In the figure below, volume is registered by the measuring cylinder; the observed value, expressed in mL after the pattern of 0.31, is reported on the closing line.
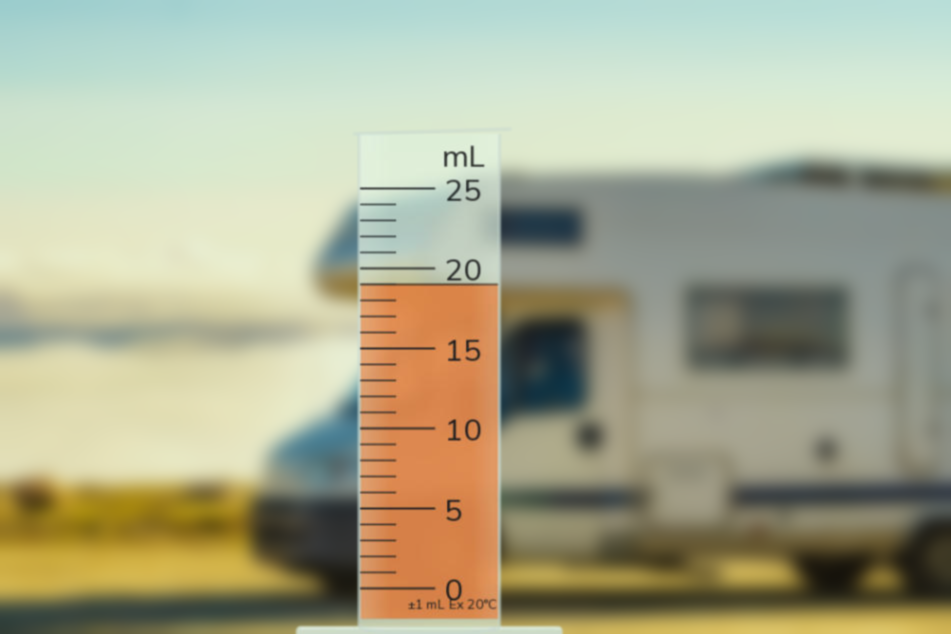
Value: 19
